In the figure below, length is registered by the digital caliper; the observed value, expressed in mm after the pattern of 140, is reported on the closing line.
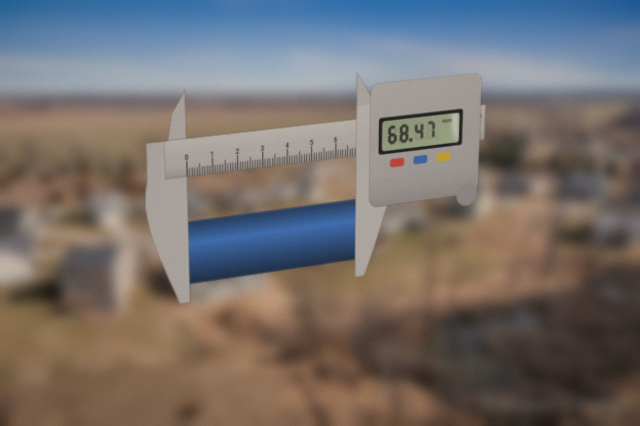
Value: 68.47
